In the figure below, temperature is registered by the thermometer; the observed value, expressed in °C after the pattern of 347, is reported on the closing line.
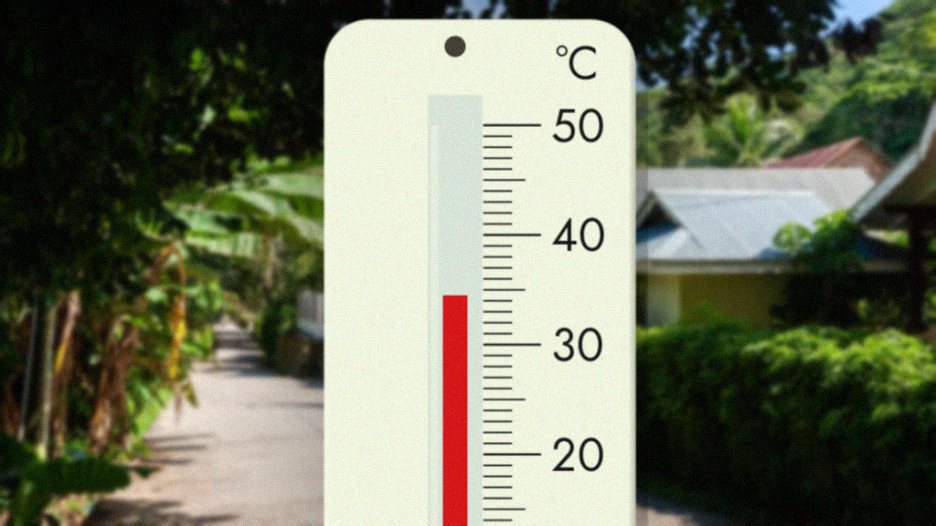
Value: 34.5
